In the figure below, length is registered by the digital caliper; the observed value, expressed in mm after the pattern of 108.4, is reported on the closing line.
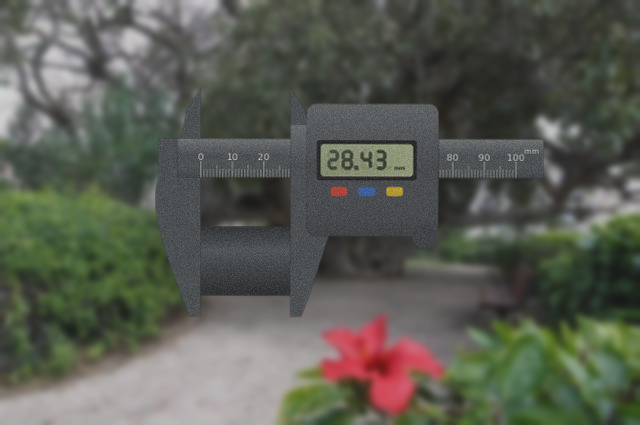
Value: 28.43
